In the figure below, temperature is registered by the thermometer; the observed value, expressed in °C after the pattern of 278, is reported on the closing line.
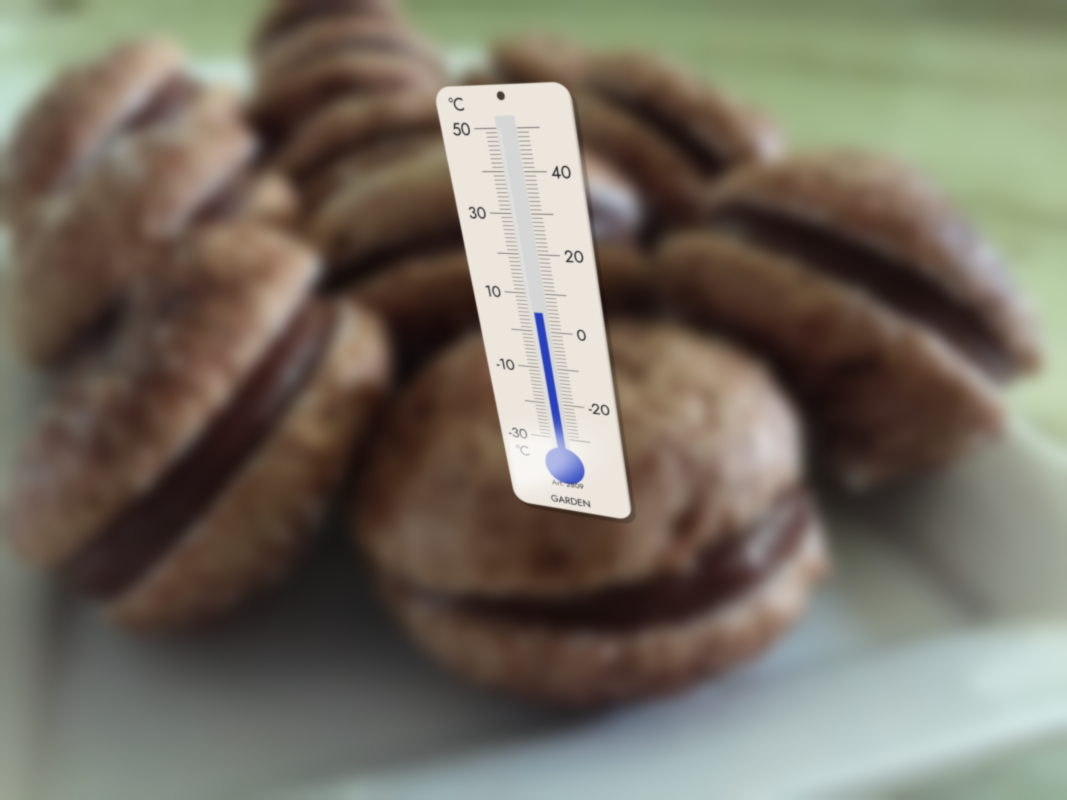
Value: 5
